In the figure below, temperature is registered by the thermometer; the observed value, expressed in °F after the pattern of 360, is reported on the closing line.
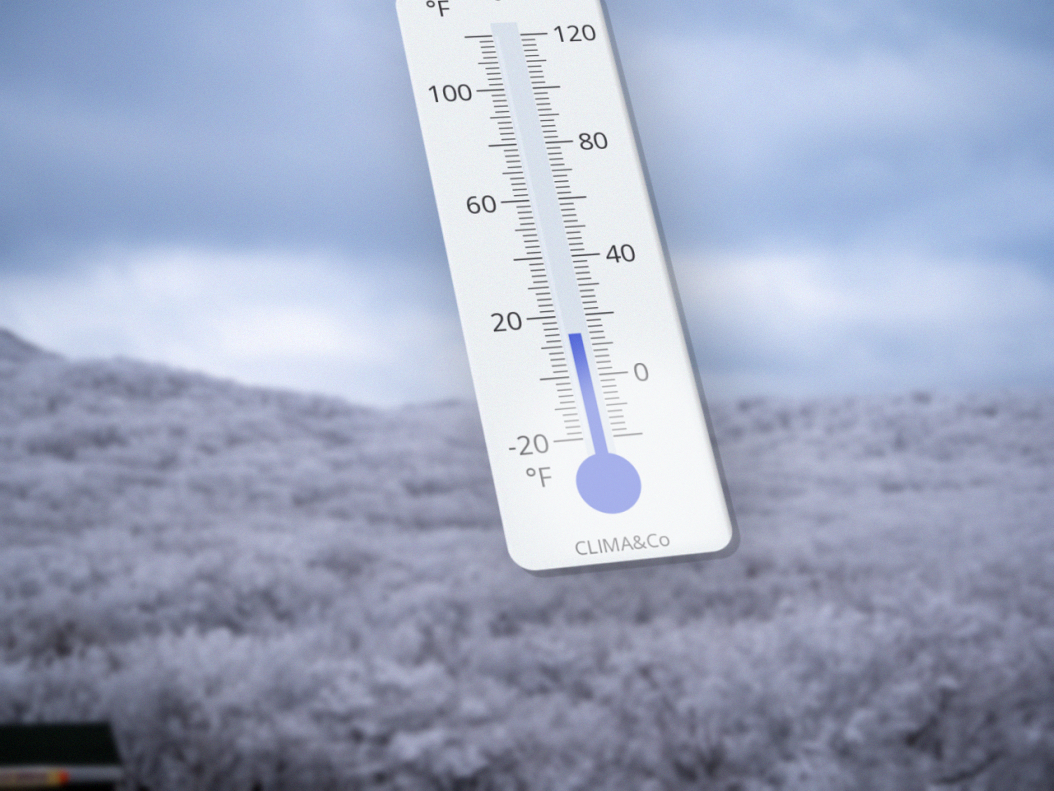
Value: 14
